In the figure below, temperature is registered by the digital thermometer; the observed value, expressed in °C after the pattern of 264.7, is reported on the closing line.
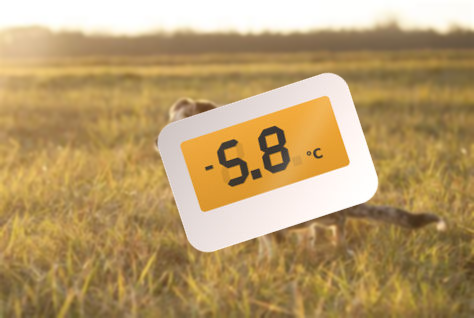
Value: -5.8
